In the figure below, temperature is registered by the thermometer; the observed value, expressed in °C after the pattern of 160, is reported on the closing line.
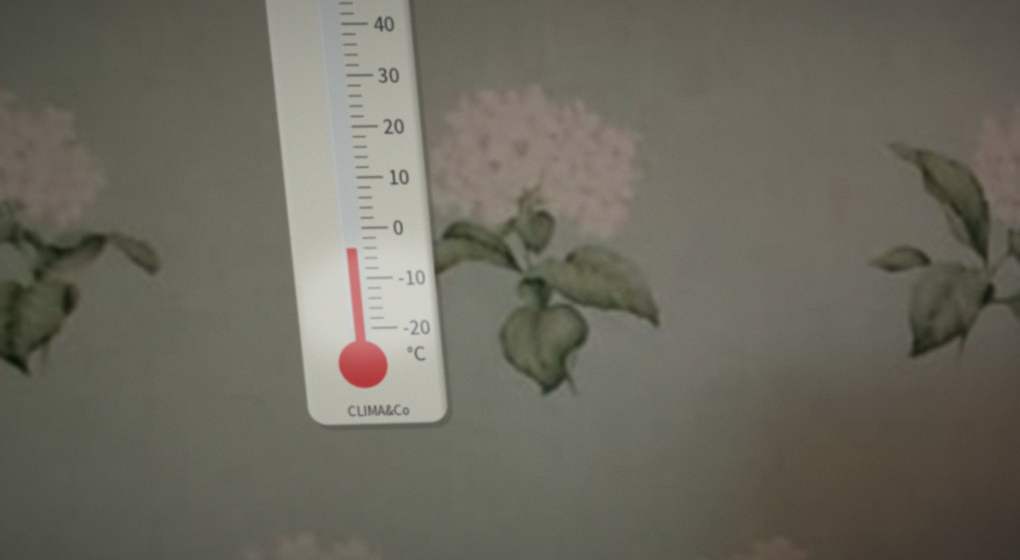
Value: -4
